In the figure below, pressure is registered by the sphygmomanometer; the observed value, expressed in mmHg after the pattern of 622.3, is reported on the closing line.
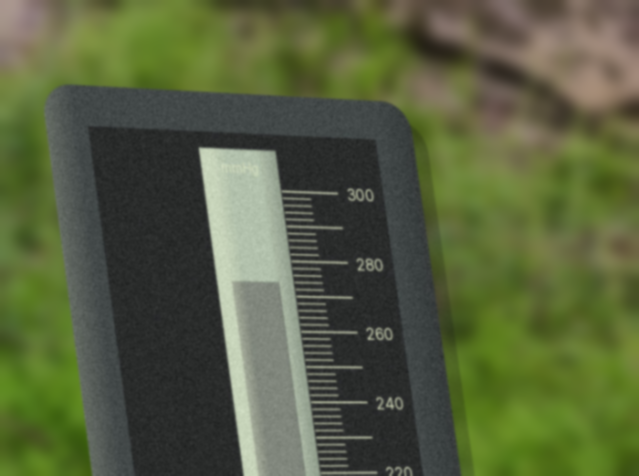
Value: 274
